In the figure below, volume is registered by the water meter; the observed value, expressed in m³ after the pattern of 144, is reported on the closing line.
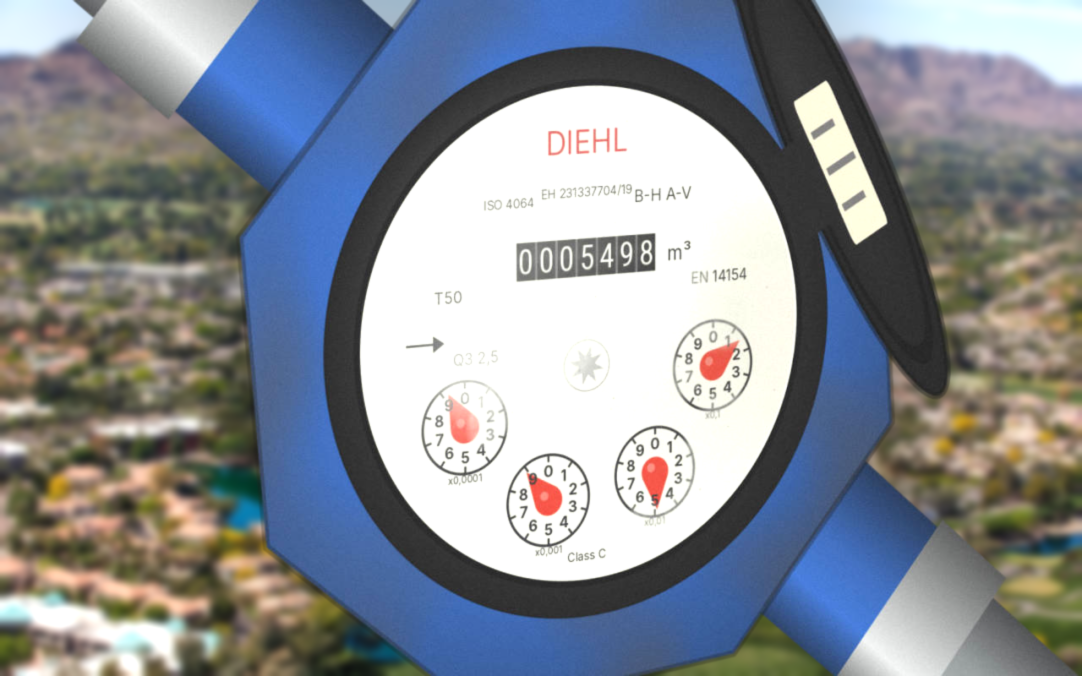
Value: 5498.1489
